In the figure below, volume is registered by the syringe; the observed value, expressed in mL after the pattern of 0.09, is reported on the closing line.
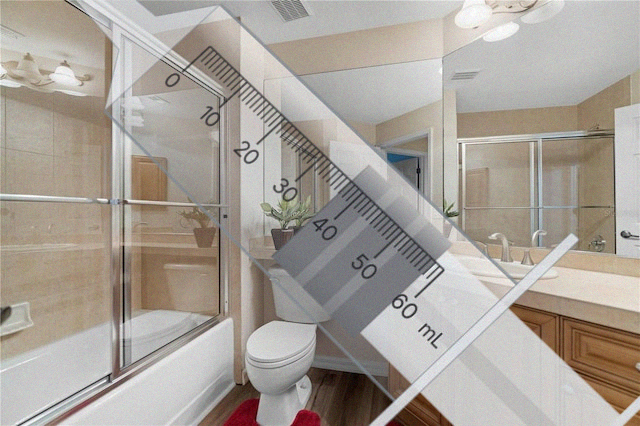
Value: 37
